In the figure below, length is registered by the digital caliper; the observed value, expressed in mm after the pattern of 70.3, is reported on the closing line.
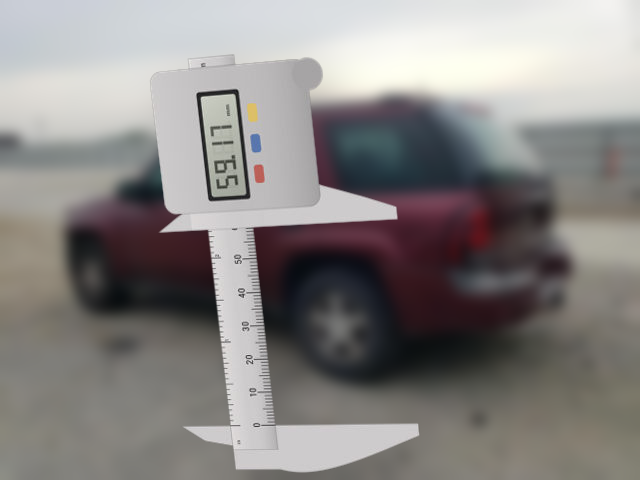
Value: 59.17
